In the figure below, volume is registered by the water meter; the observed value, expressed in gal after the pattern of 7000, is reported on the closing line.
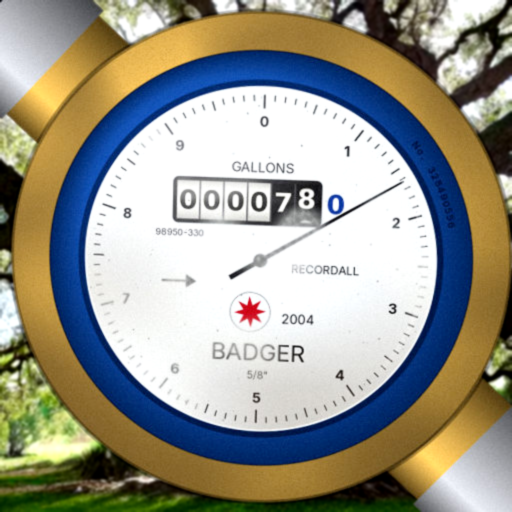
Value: 781.6
